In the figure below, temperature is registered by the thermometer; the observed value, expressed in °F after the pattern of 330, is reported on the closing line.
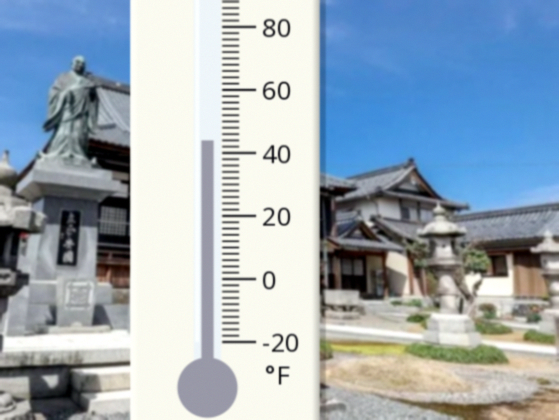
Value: 44
